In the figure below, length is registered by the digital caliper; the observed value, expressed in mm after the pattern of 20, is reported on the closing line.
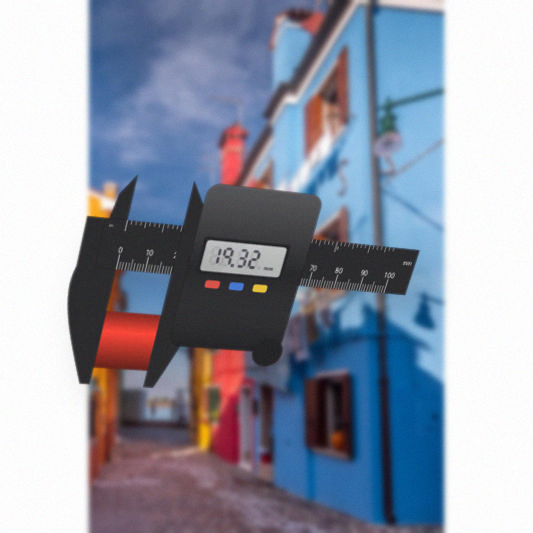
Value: 19.32
